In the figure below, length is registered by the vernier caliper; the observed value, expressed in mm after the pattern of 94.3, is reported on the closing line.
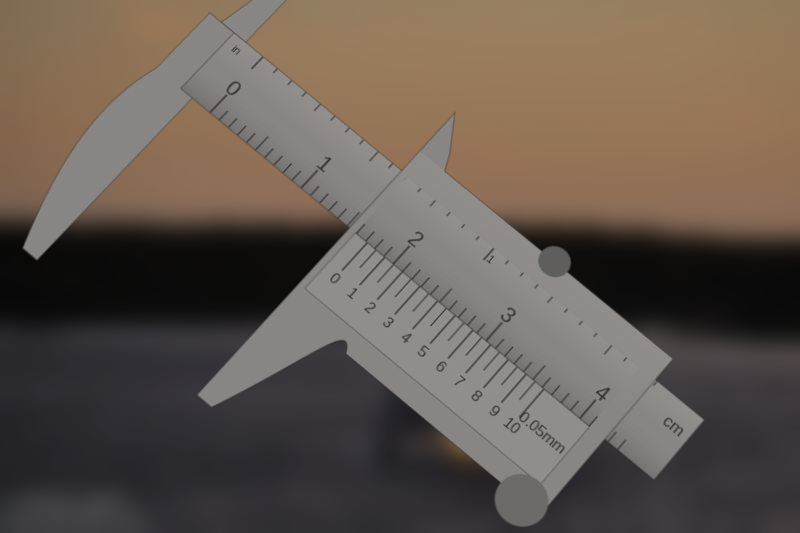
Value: 17.2
